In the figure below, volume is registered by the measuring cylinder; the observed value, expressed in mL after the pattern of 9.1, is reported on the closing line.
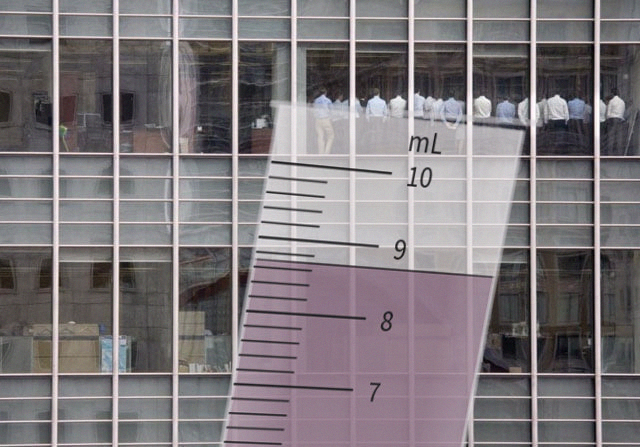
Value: 8.7
